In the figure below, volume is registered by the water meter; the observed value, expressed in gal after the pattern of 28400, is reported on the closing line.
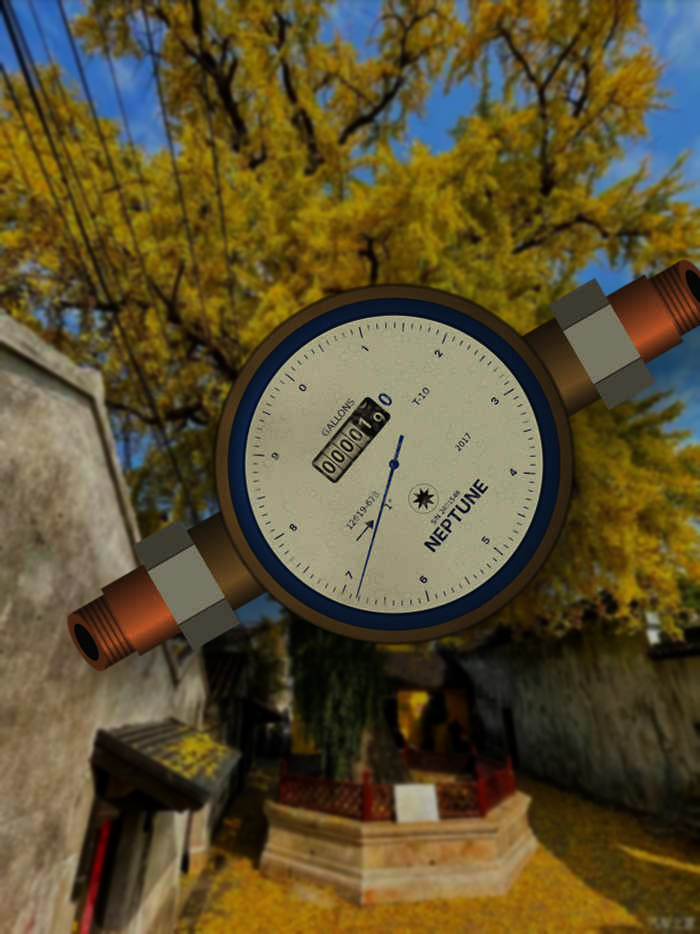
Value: 186.8
